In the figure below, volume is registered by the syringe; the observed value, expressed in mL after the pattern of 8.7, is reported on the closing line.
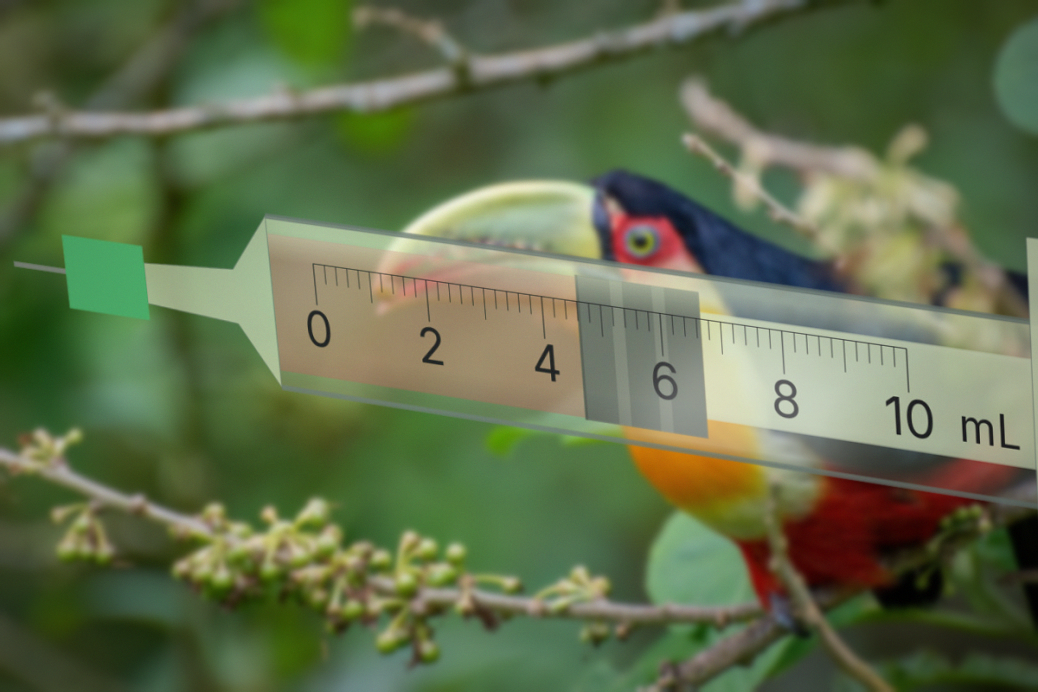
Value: 4.6
